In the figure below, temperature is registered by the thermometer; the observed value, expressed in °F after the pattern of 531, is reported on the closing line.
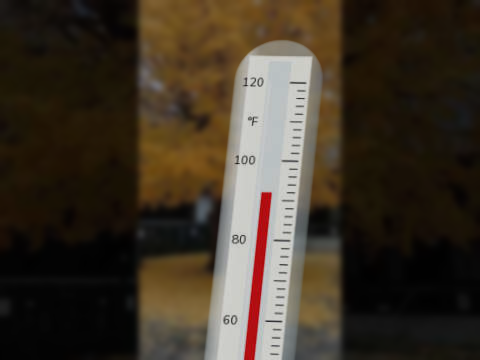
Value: 92
